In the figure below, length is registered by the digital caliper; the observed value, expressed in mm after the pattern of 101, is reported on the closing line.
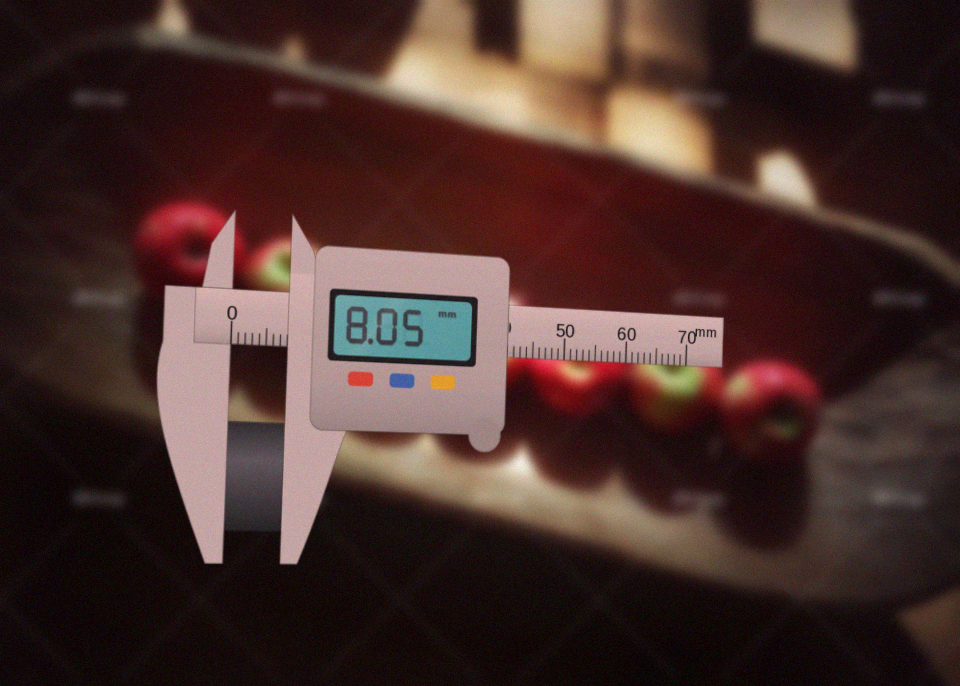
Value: 8.05
